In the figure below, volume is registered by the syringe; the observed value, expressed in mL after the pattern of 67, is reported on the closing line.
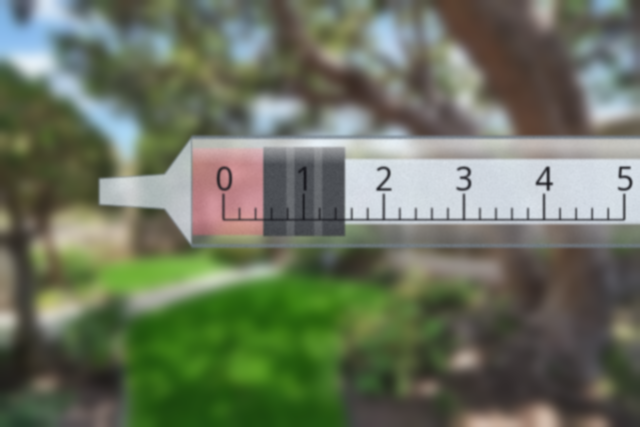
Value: 0.5
